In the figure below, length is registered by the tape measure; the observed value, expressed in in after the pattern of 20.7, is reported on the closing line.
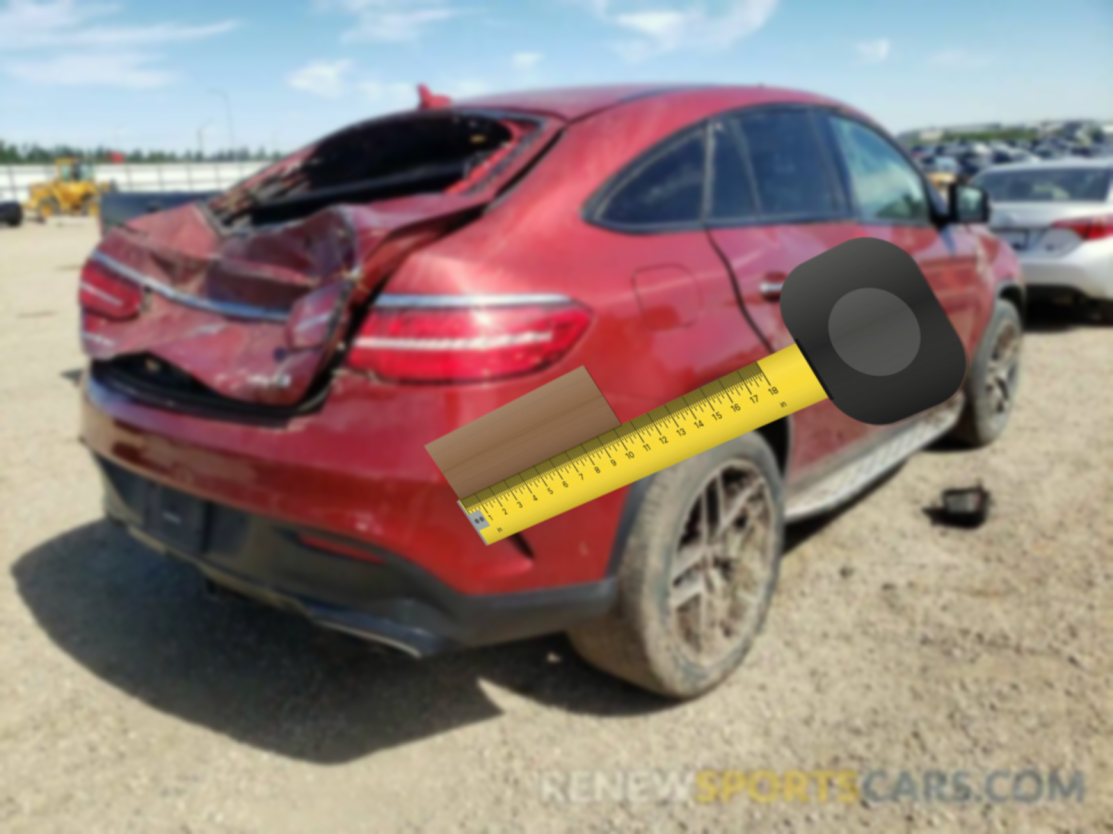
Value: 10.5
